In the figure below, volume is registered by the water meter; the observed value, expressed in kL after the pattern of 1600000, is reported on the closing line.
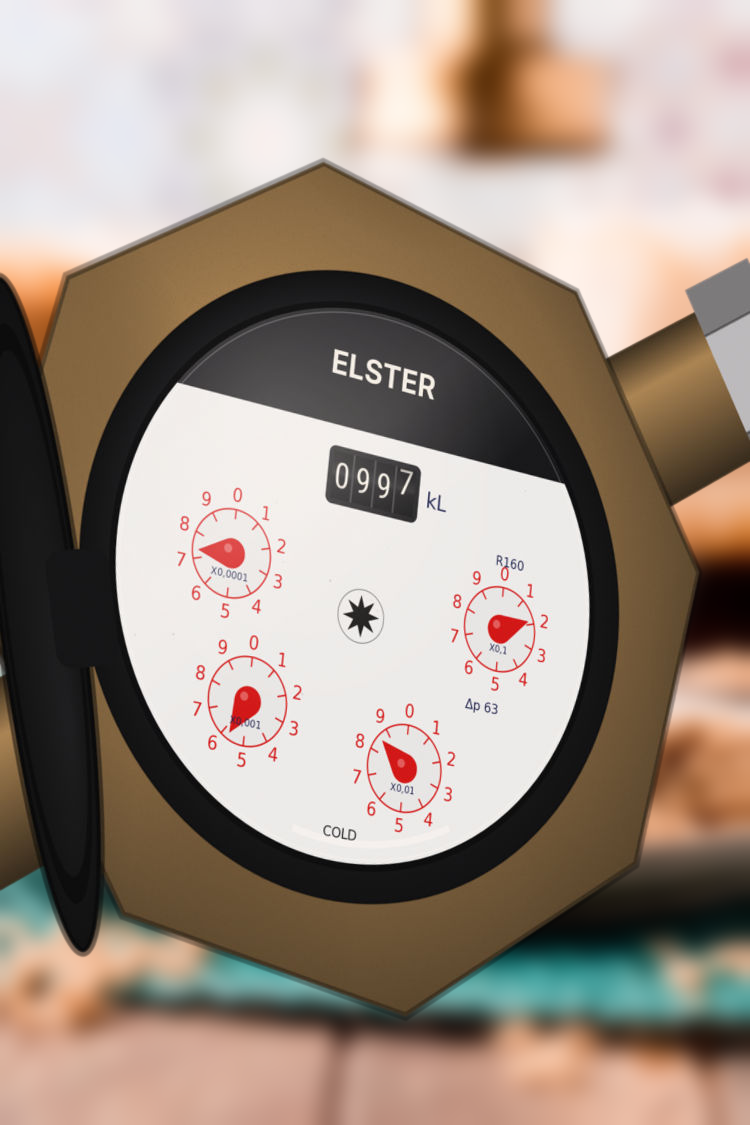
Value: 997.1857
